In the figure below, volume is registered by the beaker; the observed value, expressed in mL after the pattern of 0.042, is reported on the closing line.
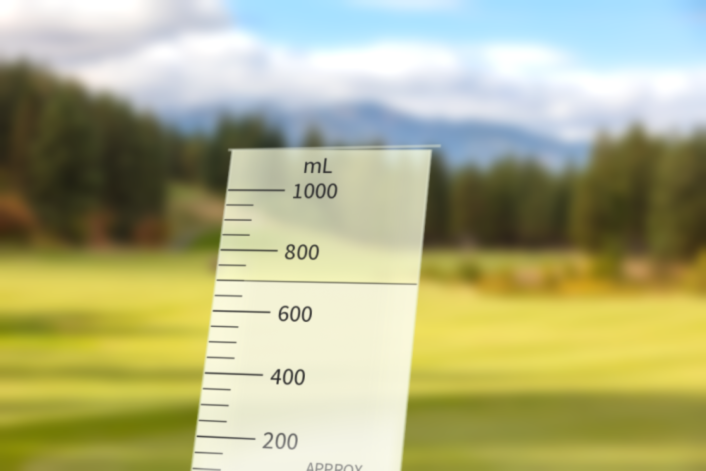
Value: 700
